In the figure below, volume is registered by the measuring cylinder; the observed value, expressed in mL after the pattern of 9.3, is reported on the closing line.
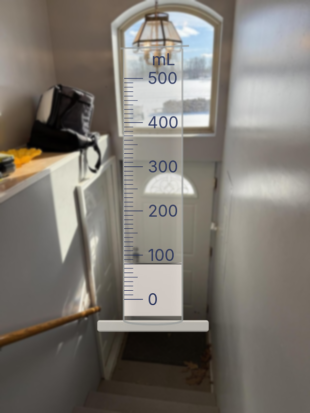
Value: 80
